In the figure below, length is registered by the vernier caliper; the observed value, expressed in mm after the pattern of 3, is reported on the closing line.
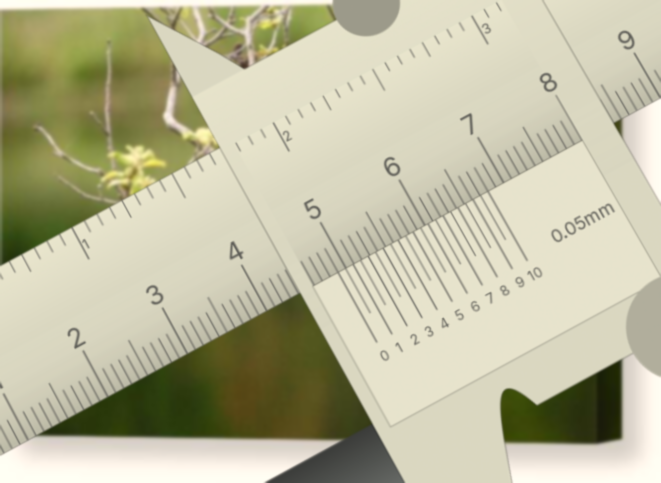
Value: 49.0
